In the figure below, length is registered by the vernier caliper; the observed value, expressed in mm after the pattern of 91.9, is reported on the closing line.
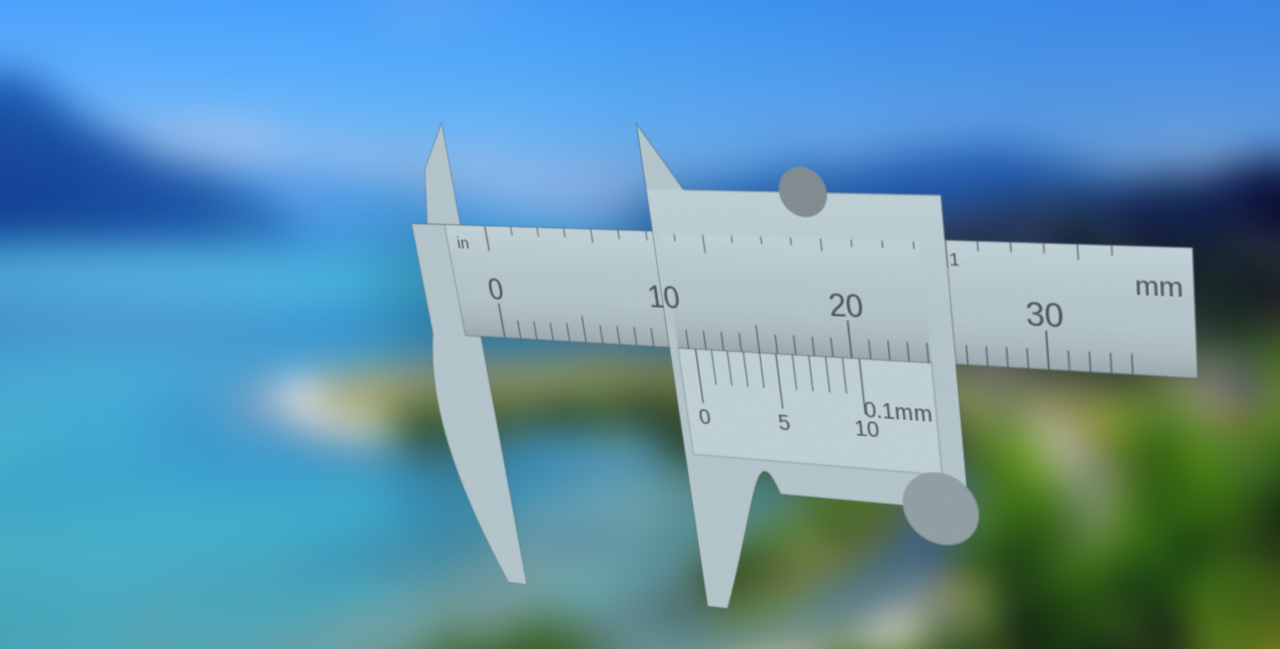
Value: 11.4
